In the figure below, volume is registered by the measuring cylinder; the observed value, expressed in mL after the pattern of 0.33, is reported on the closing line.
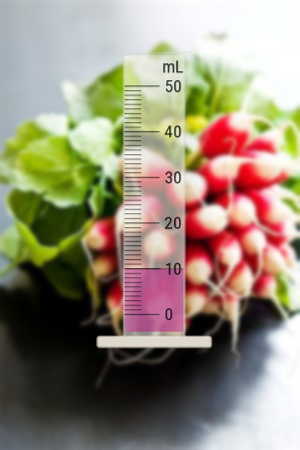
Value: 10
